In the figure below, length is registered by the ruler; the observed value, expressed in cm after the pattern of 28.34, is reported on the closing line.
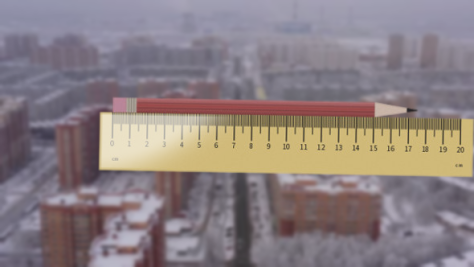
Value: 17.5
